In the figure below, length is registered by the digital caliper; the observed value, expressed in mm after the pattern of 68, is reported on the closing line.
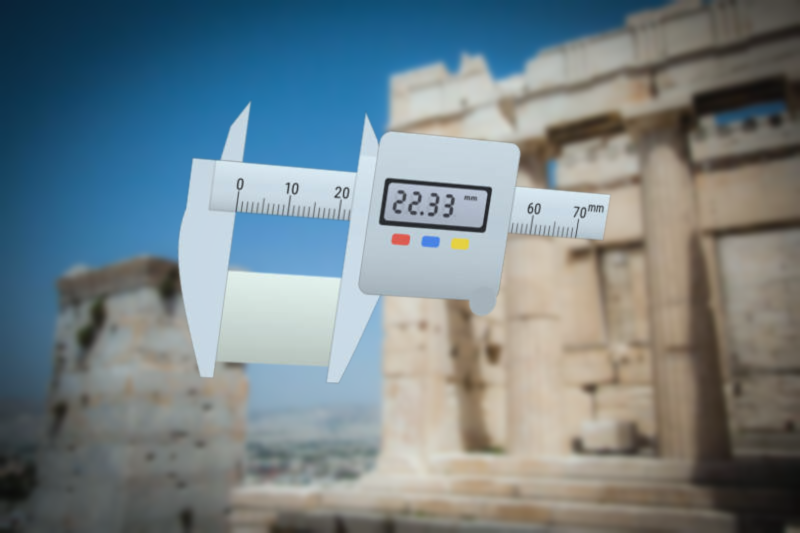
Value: 22.33
